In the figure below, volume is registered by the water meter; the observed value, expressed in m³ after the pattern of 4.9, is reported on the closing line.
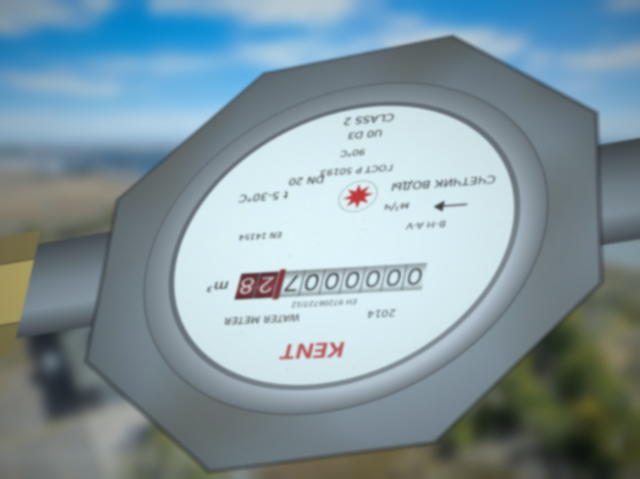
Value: 7.28
